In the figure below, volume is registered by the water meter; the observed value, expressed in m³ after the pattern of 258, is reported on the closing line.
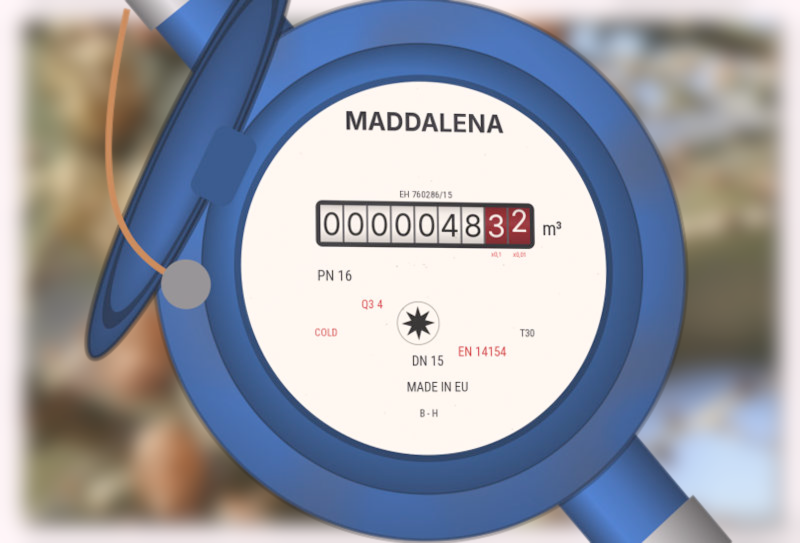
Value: 48.32
